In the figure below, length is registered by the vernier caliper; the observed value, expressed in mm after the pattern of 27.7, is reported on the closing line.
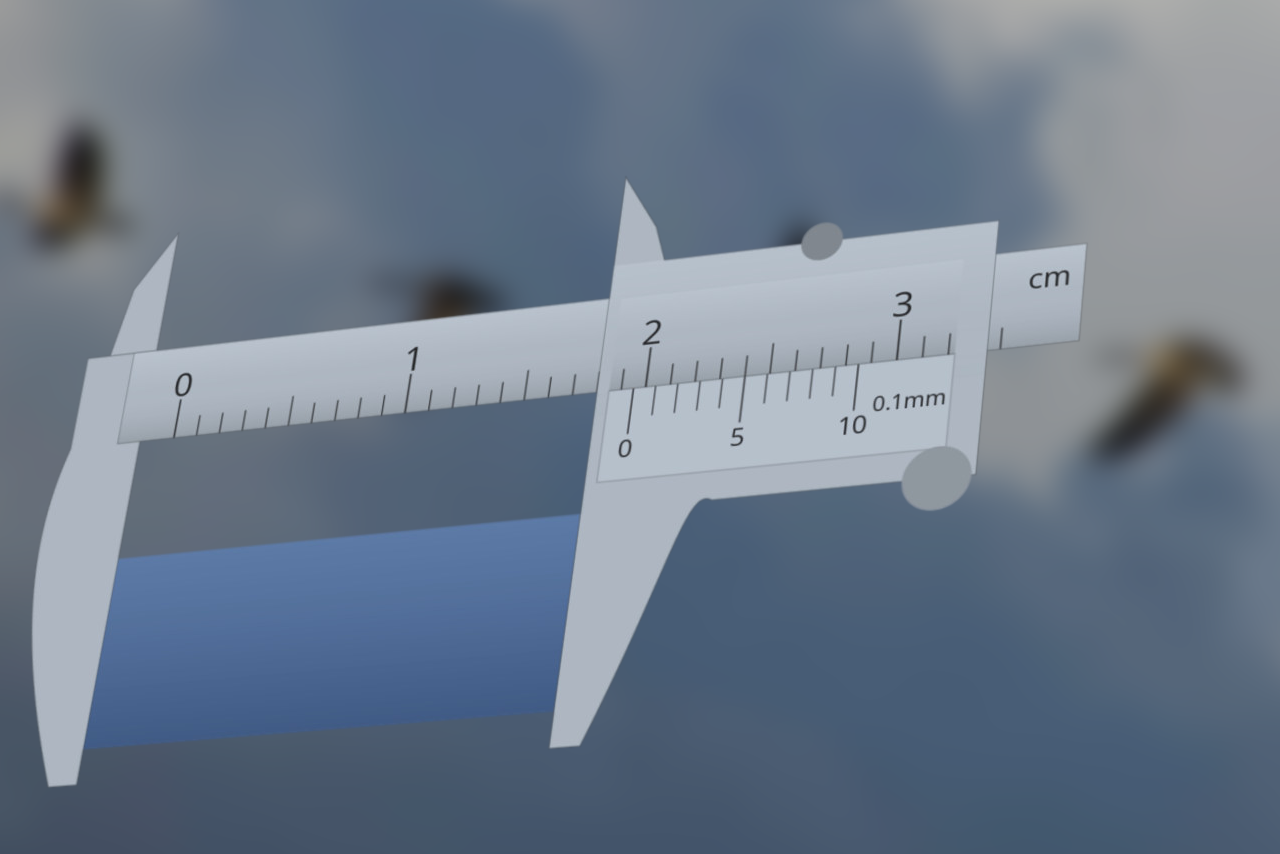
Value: 19.5
